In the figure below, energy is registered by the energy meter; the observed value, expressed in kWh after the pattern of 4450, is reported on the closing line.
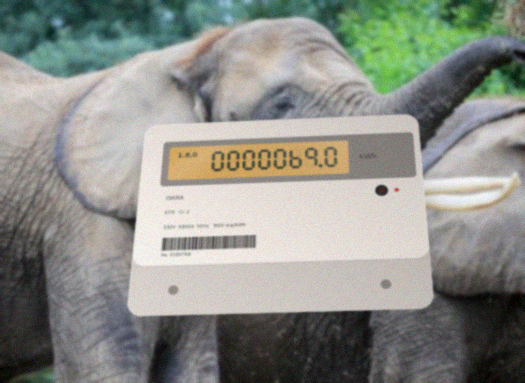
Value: 69.0
